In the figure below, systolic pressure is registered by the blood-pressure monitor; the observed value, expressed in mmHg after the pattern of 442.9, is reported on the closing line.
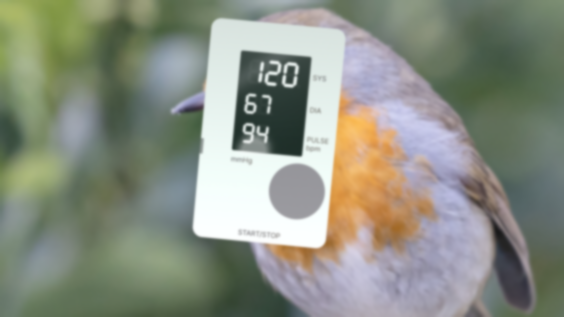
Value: 120
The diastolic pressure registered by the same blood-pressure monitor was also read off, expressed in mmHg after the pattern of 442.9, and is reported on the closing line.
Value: 67
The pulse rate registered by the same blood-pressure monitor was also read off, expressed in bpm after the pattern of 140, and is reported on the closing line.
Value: 94
